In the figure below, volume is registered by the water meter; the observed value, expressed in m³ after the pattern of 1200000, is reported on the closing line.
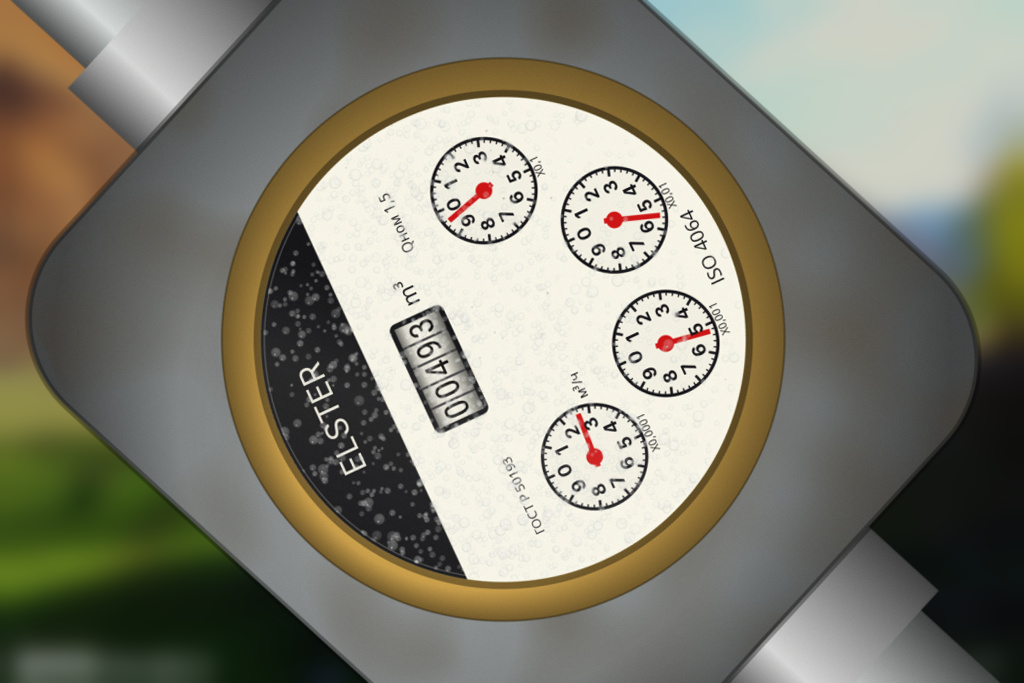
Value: 492.9552
